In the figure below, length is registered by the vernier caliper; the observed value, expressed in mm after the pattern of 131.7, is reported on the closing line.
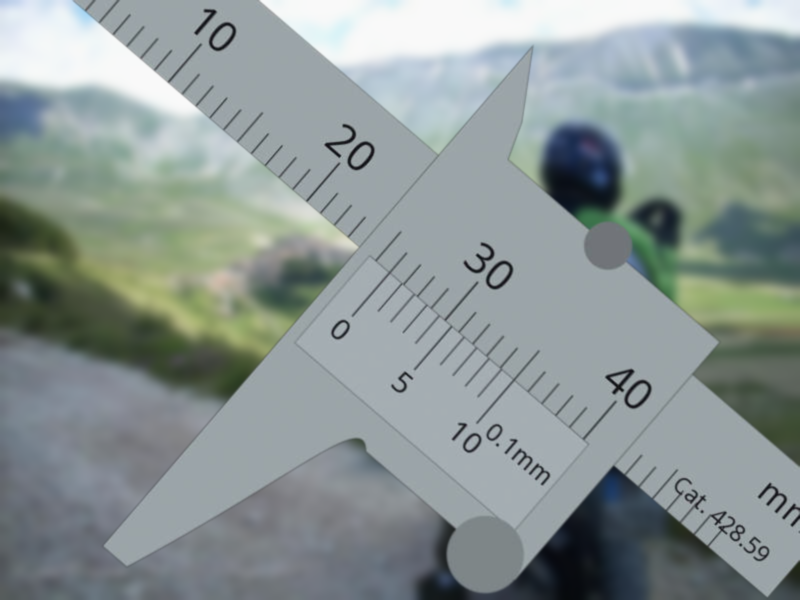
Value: 26.0
